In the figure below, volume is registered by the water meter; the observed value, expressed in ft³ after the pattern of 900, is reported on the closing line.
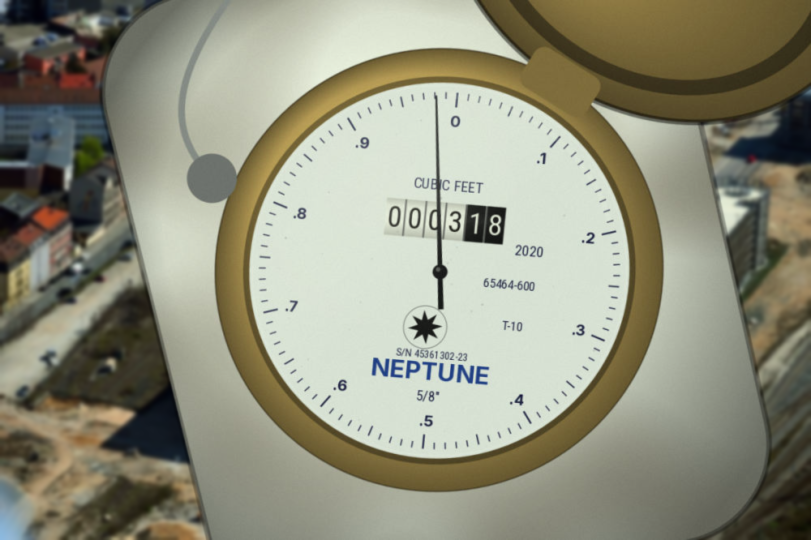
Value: 317.98
